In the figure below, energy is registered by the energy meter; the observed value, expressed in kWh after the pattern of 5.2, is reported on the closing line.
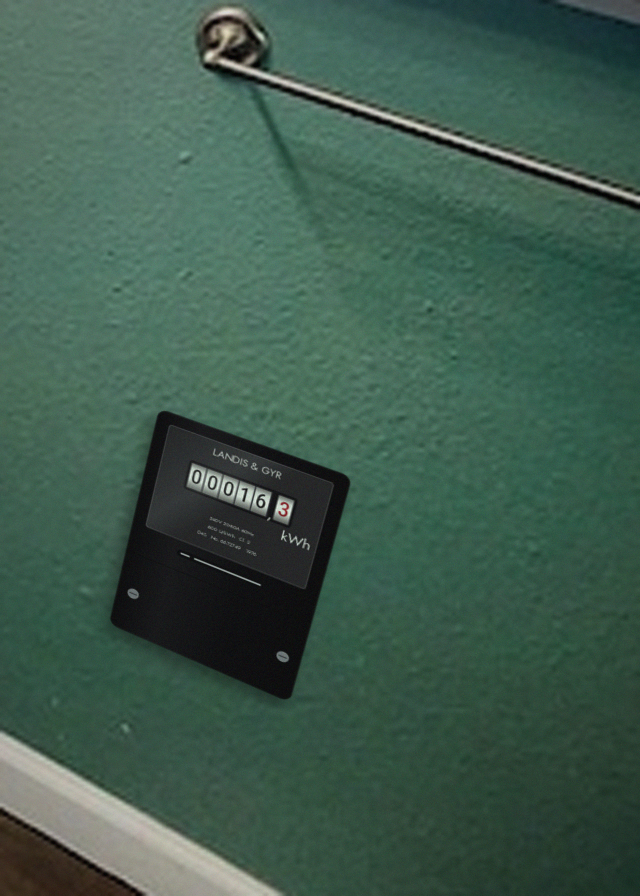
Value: 16.3
